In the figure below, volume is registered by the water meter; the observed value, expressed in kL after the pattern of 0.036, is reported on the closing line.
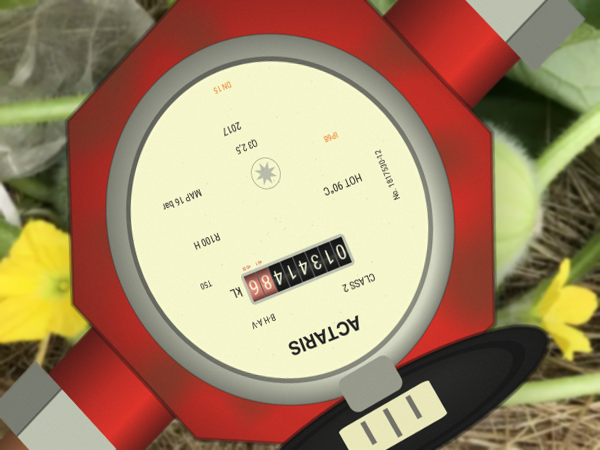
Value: 13414.86
